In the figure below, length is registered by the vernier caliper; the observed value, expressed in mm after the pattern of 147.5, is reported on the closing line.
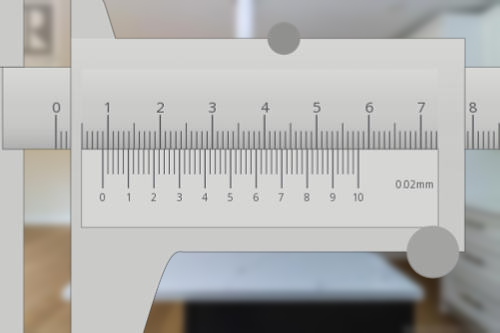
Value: 9.0
